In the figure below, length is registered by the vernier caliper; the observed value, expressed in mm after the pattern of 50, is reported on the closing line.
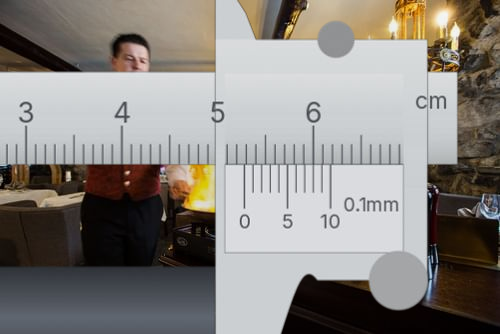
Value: 52.8
